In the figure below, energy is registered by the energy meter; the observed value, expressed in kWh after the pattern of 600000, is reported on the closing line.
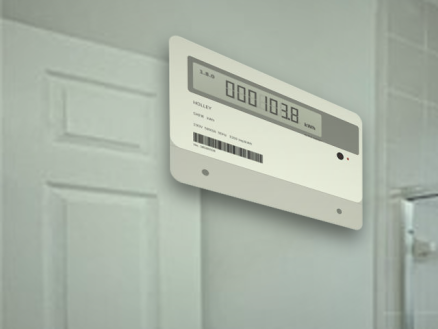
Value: 103.8
